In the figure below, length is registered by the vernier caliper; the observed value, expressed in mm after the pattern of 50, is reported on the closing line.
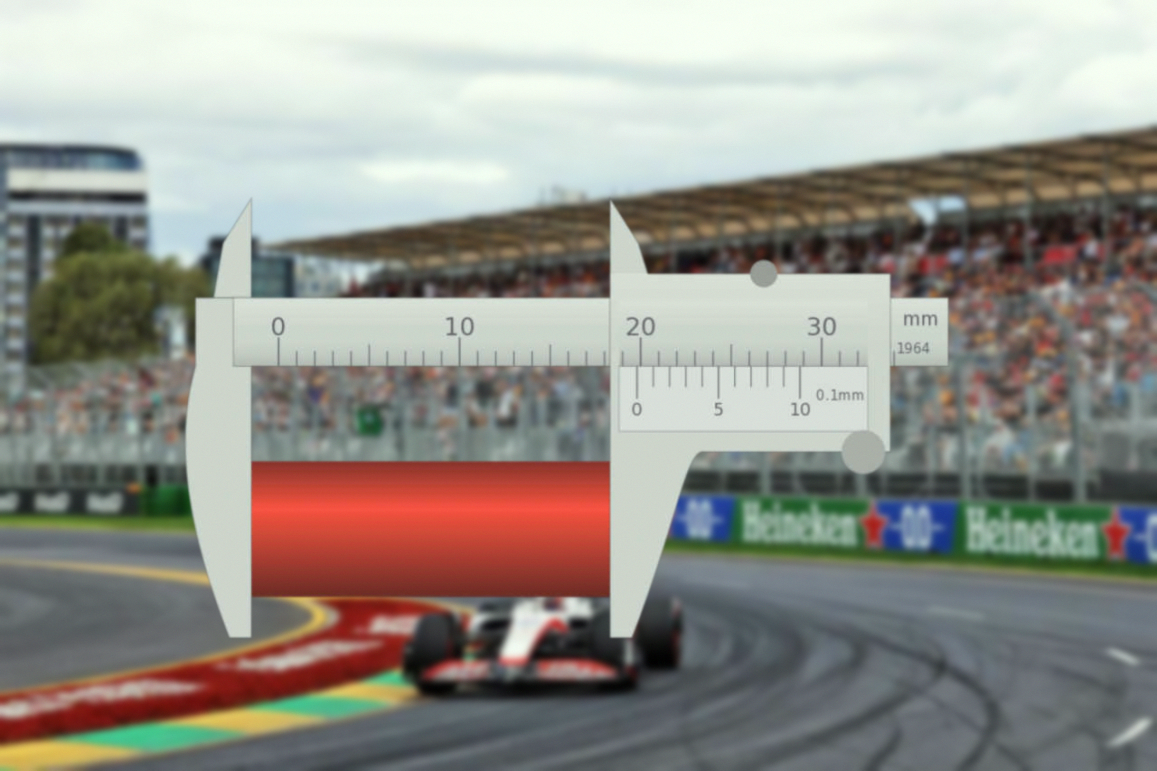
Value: 19.8
